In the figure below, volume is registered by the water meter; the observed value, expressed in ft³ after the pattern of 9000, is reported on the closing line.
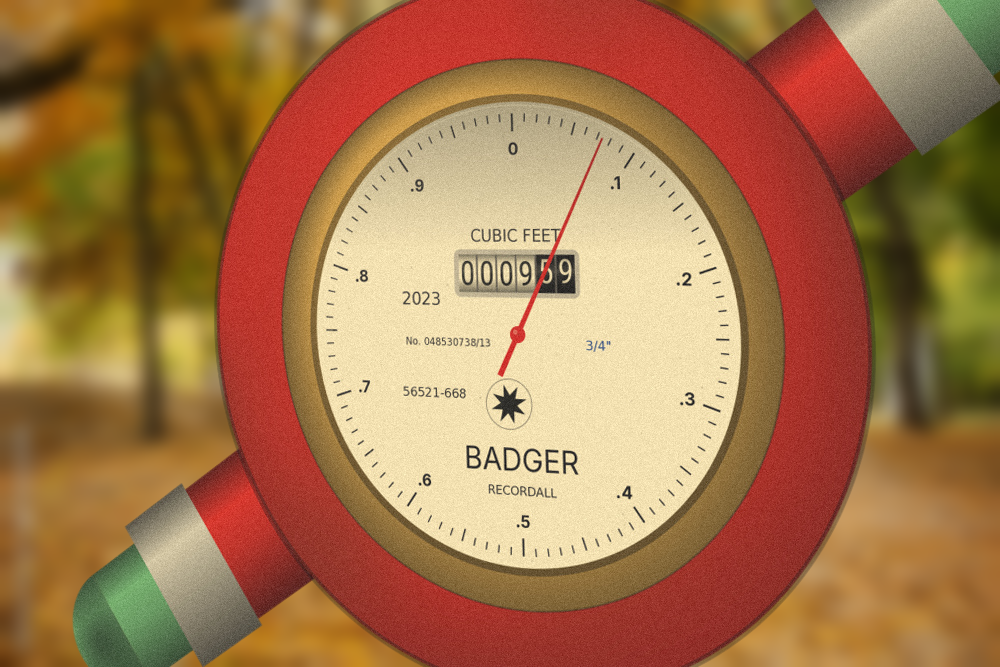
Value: 959.07
